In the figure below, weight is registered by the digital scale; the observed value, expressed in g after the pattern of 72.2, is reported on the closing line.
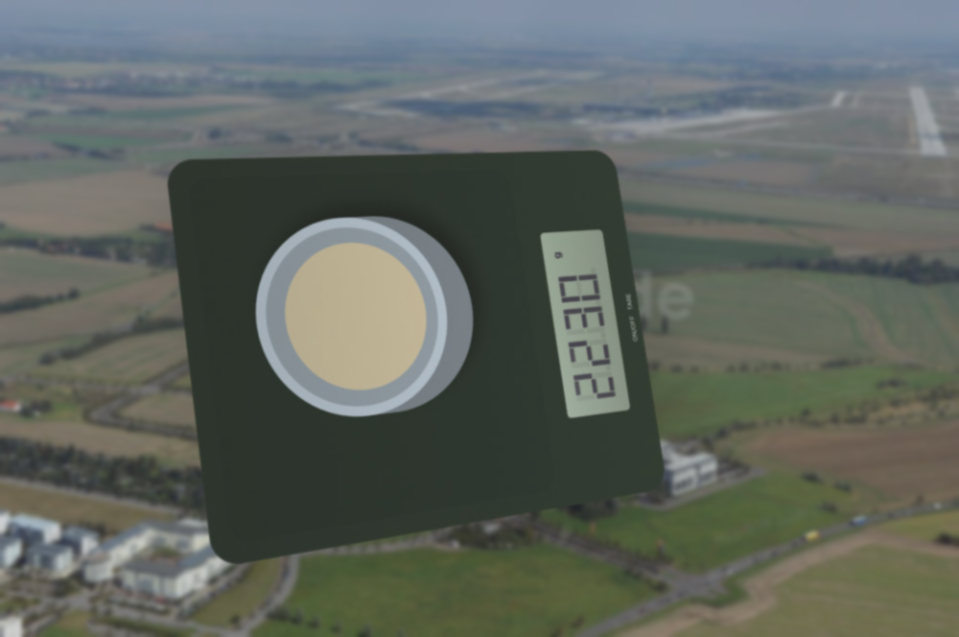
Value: 2230
